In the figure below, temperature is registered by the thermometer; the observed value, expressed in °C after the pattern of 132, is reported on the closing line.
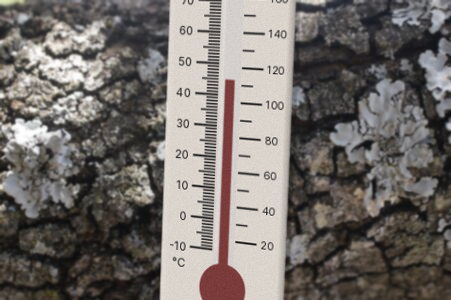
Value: 45
